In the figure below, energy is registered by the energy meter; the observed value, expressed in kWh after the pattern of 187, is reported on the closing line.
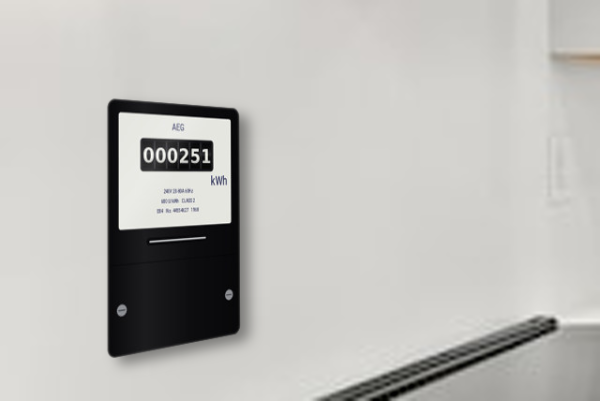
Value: 251
